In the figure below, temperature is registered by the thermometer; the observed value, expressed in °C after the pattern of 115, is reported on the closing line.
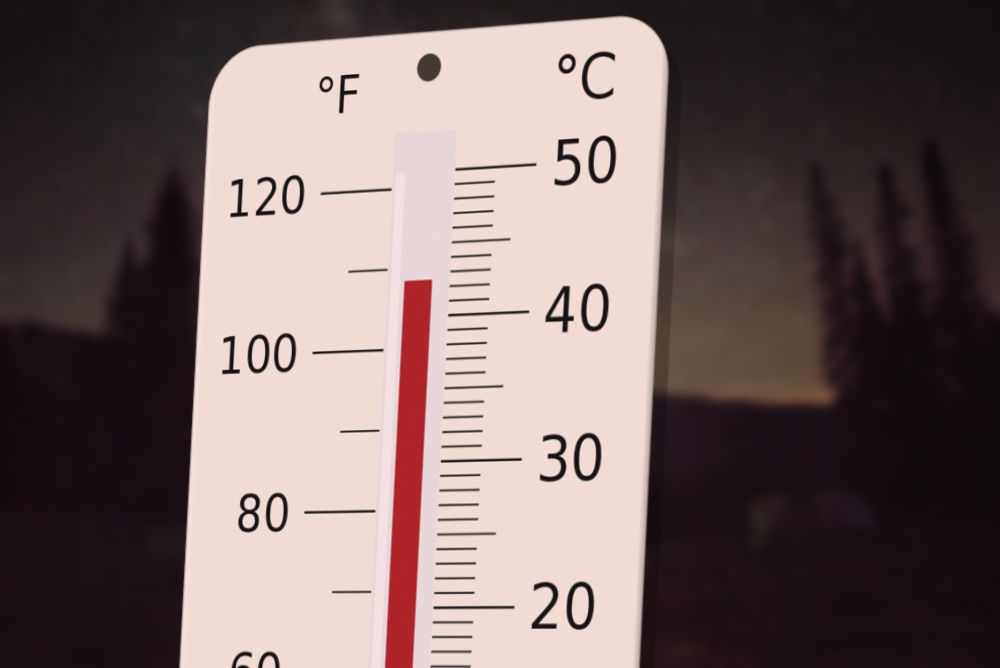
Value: 42.5
